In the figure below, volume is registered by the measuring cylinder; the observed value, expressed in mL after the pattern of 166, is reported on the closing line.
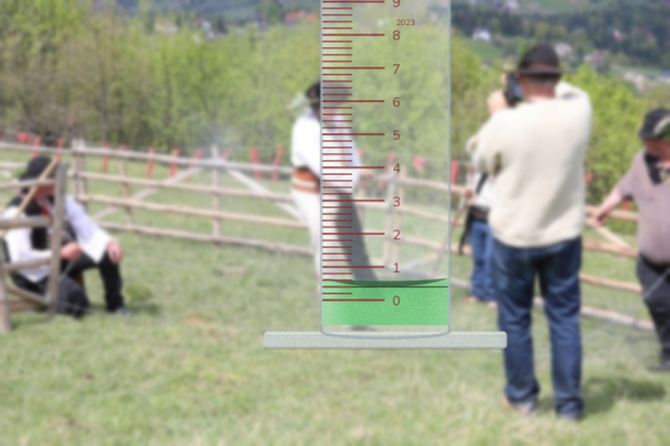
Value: 0.4
